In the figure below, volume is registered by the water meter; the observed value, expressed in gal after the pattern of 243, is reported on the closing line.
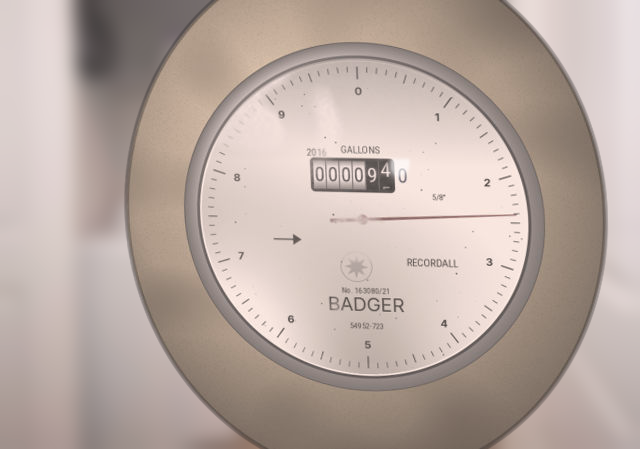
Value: 942.4
